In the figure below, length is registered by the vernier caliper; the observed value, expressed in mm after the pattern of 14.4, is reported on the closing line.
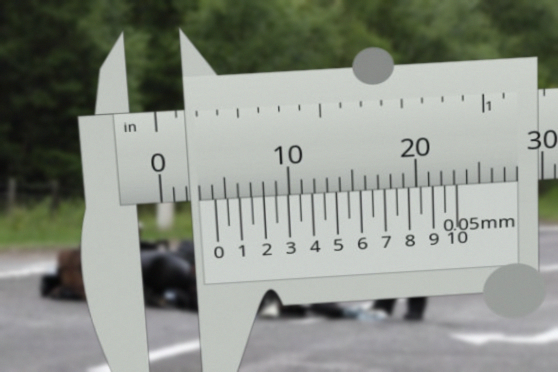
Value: 4.2
